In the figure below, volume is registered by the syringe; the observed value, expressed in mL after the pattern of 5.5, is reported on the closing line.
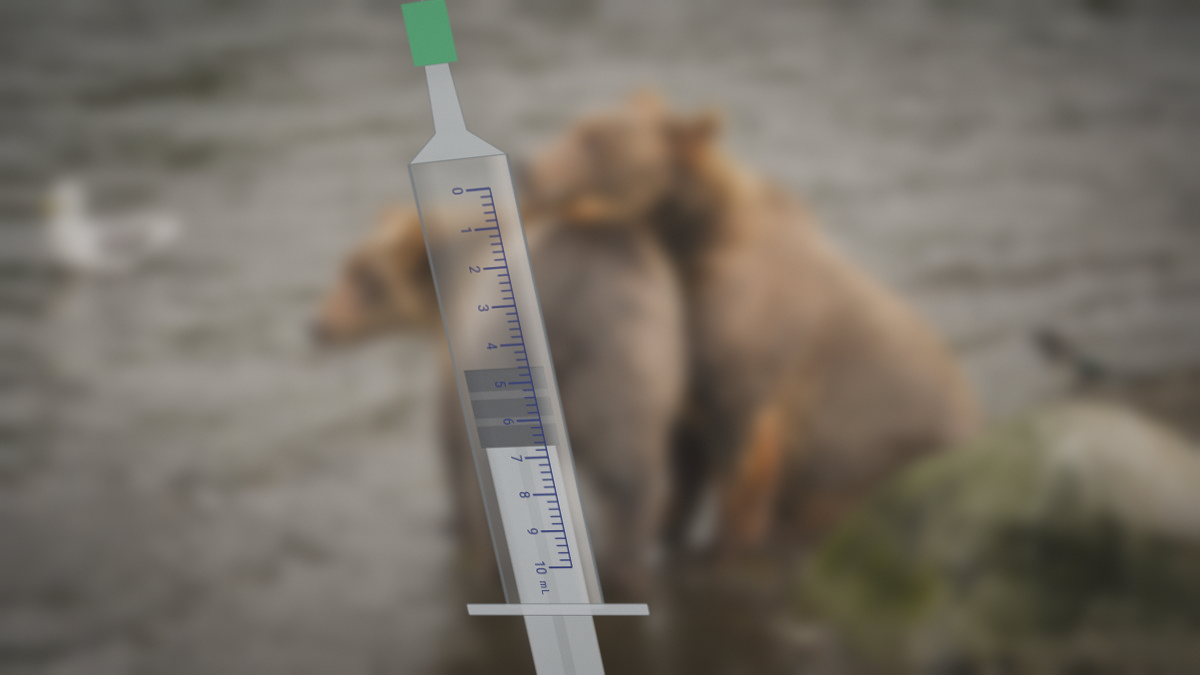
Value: 4.6
